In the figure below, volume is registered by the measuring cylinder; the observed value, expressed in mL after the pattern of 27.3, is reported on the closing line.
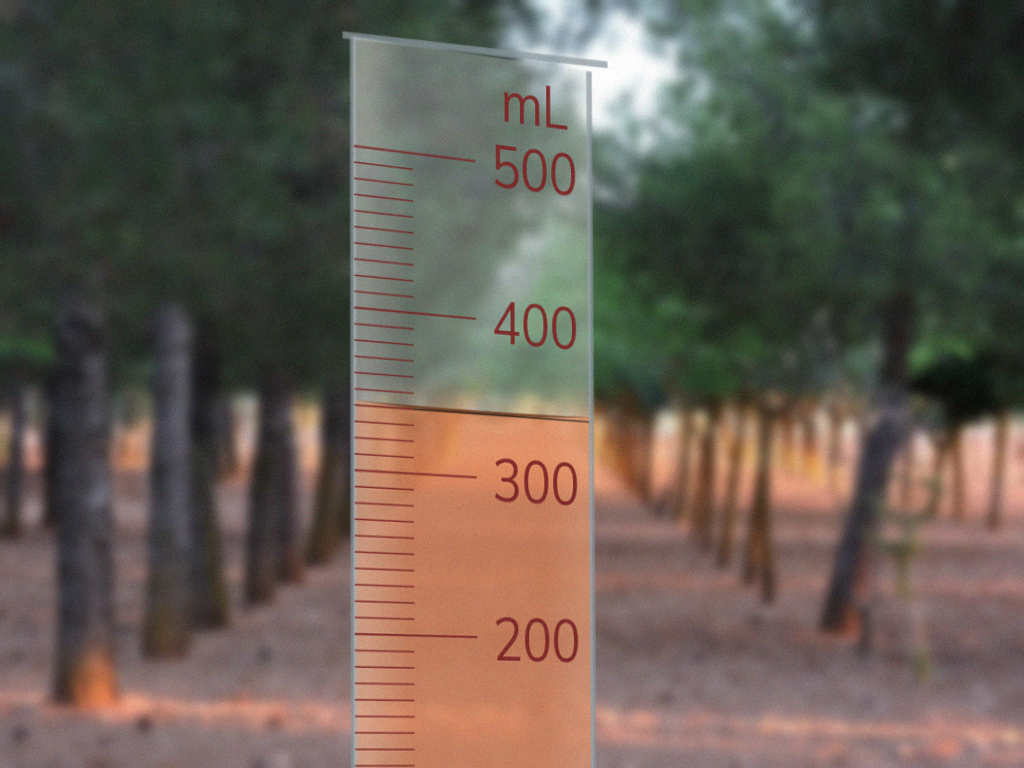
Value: 340
